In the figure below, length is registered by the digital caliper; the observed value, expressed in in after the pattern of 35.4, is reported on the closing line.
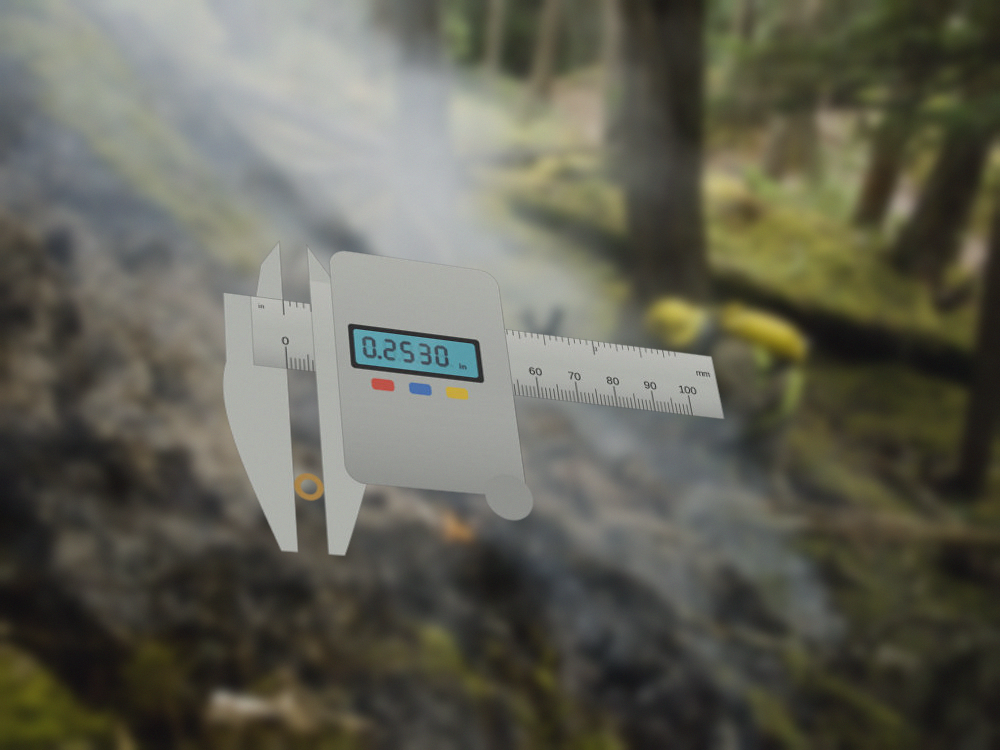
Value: 0.2530
